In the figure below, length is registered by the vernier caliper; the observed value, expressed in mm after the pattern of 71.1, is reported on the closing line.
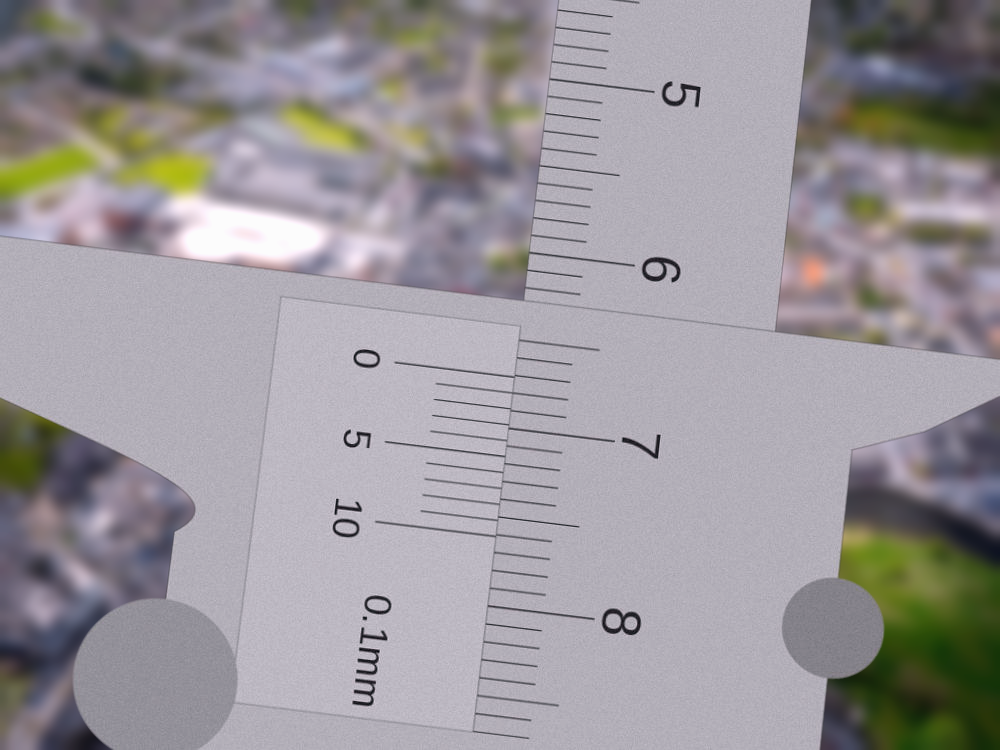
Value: 67.1
